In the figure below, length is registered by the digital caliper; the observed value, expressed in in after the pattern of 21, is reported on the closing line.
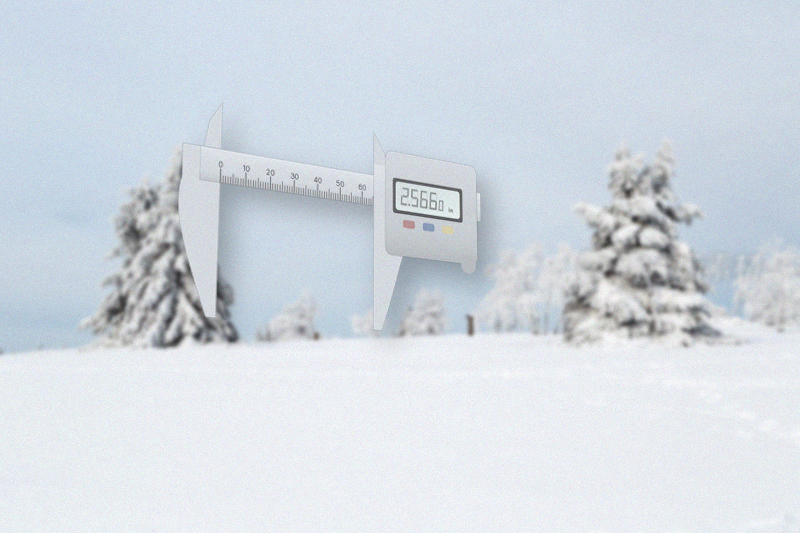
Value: 2.5660
